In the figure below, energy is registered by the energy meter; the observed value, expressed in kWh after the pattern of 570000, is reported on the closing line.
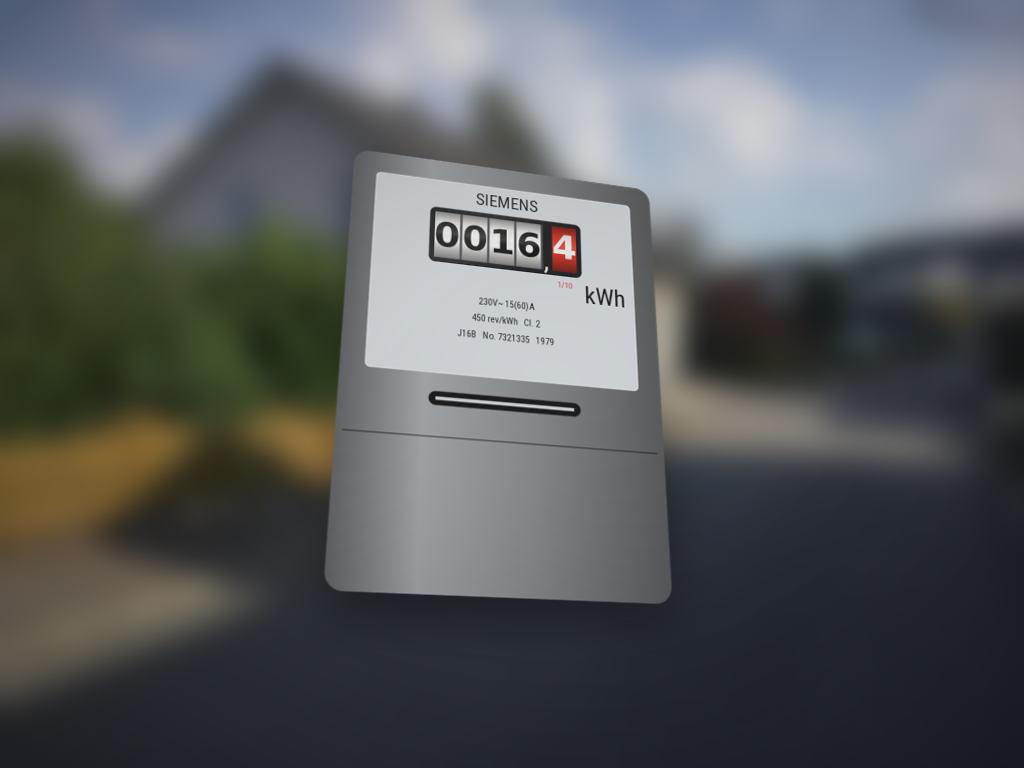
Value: 16.4
